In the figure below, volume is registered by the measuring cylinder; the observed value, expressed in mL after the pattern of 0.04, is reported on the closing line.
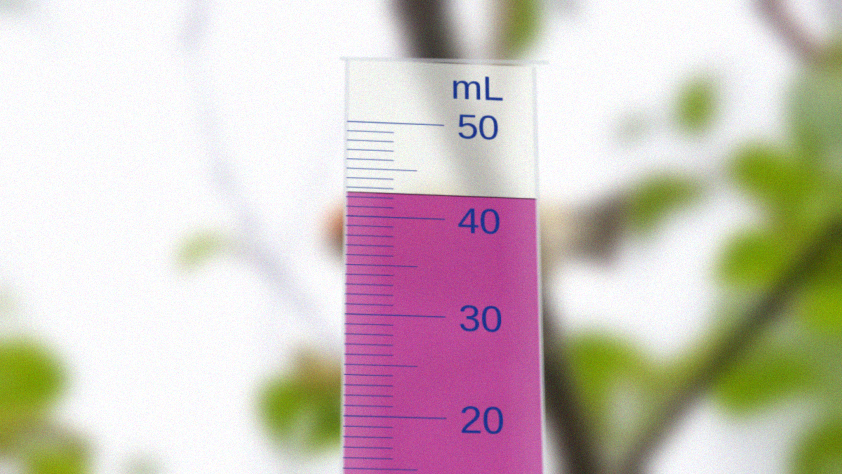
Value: 42.5
